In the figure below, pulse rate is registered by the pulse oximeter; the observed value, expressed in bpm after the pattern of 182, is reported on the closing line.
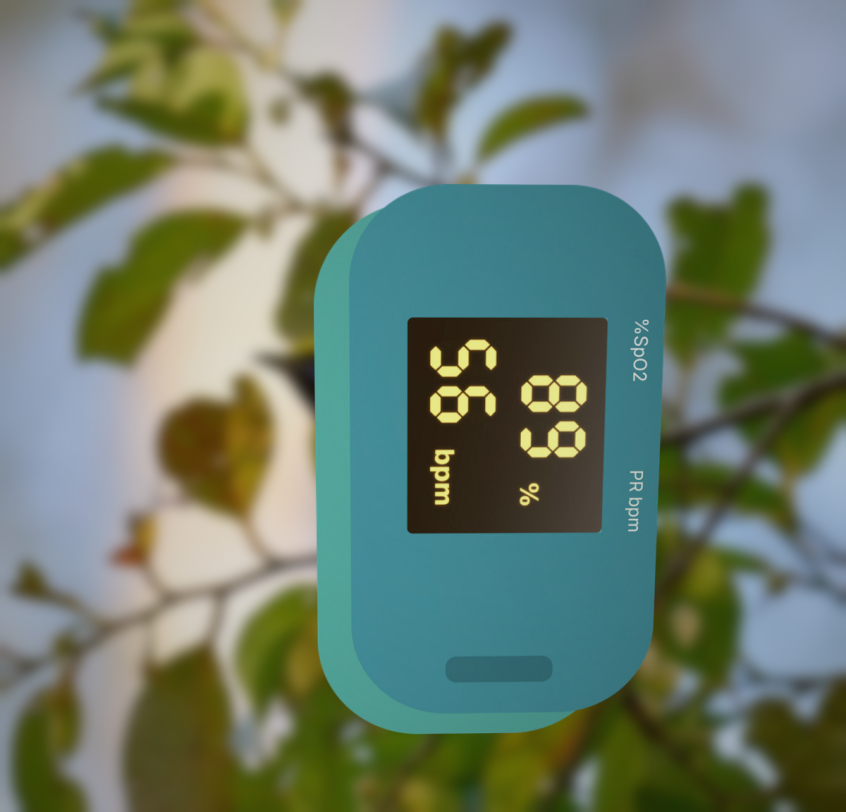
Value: 56
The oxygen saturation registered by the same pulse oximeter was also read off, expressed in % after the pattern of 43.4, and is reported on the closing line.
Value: 89
